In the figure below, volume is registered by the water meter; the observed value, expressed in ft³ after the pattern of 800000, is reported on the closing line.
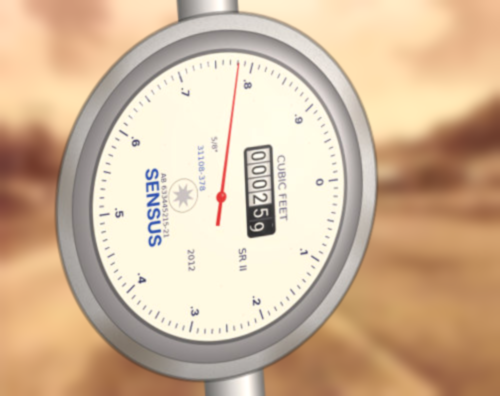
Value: 258.78
